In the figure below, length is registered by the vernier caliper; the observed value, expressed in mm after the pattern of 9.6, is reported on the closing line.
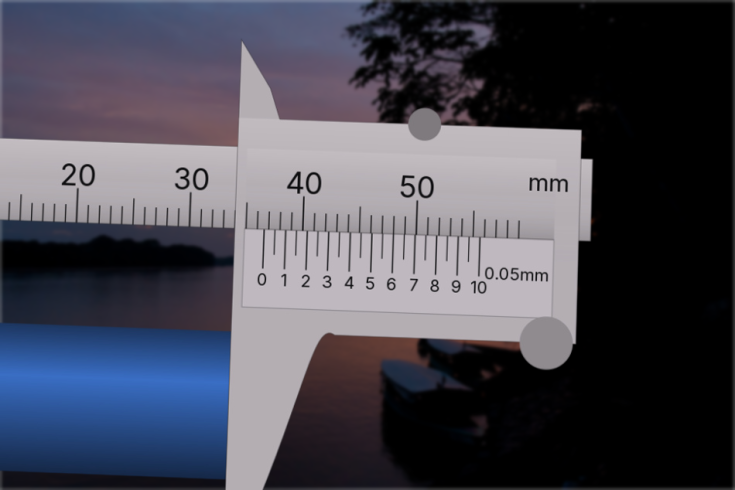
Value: 36.6
